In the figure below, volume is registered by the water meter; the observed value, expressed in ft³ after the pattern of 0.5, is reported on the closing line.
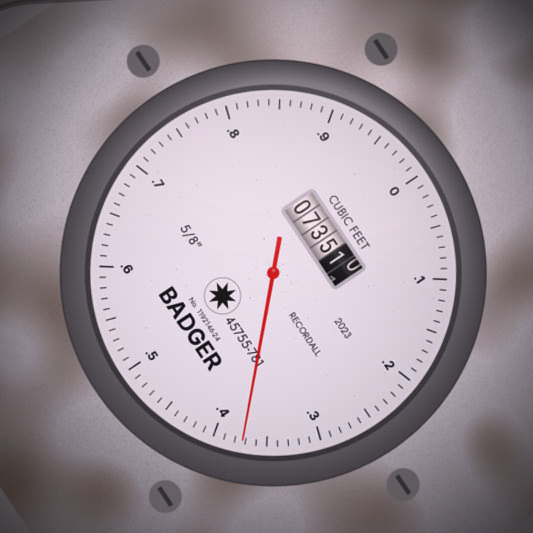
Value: 73510.37
